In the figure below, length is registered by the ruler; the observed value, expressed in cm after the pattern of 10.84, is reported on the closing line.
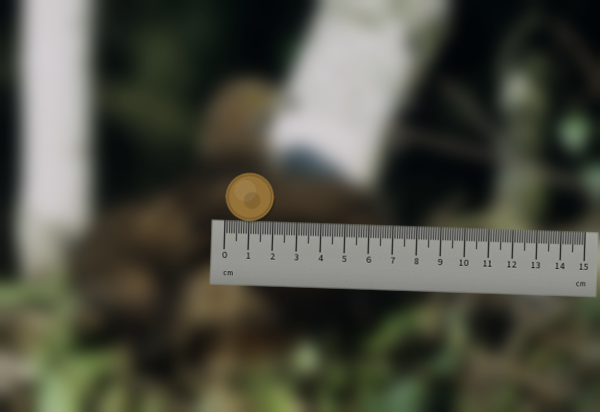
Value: 2
